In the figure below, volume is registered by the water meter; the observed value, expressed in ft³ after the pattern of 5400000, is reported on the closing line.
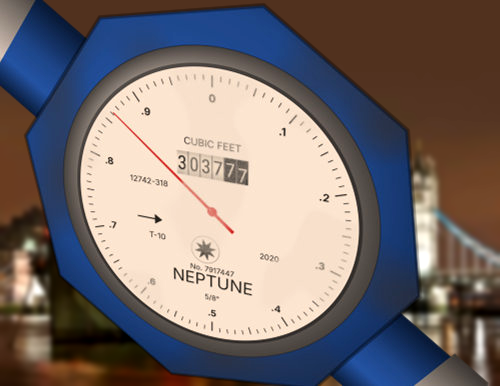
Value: 303776.86
